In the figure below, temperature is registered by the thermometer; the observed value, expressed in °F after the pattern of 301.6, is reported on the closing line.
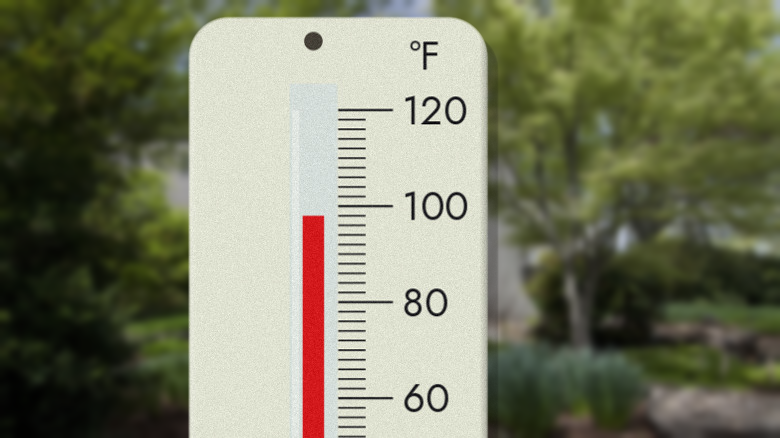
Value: 98
